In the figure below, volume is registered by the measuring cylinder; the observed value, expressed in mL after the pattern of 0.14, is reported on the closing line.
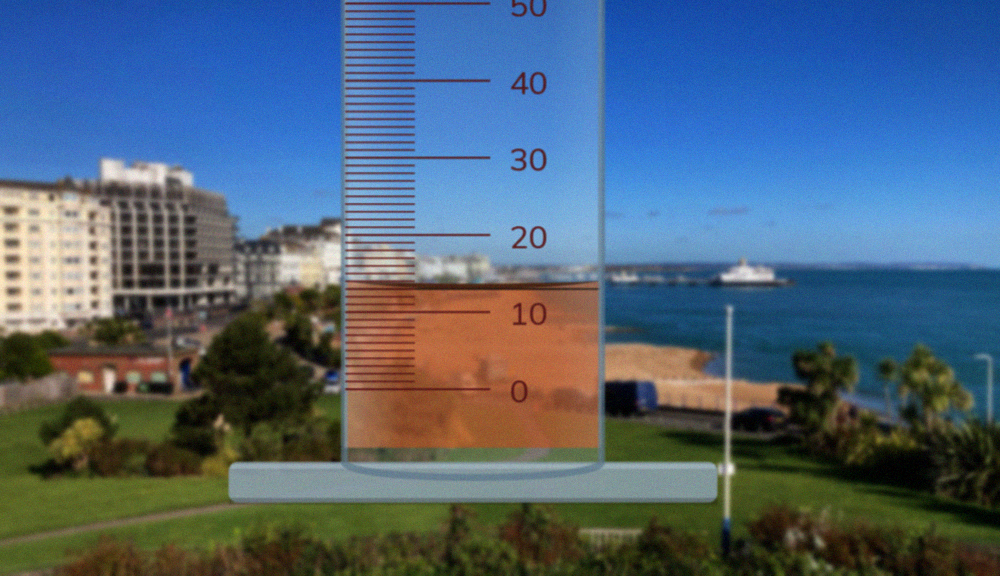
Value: 13
